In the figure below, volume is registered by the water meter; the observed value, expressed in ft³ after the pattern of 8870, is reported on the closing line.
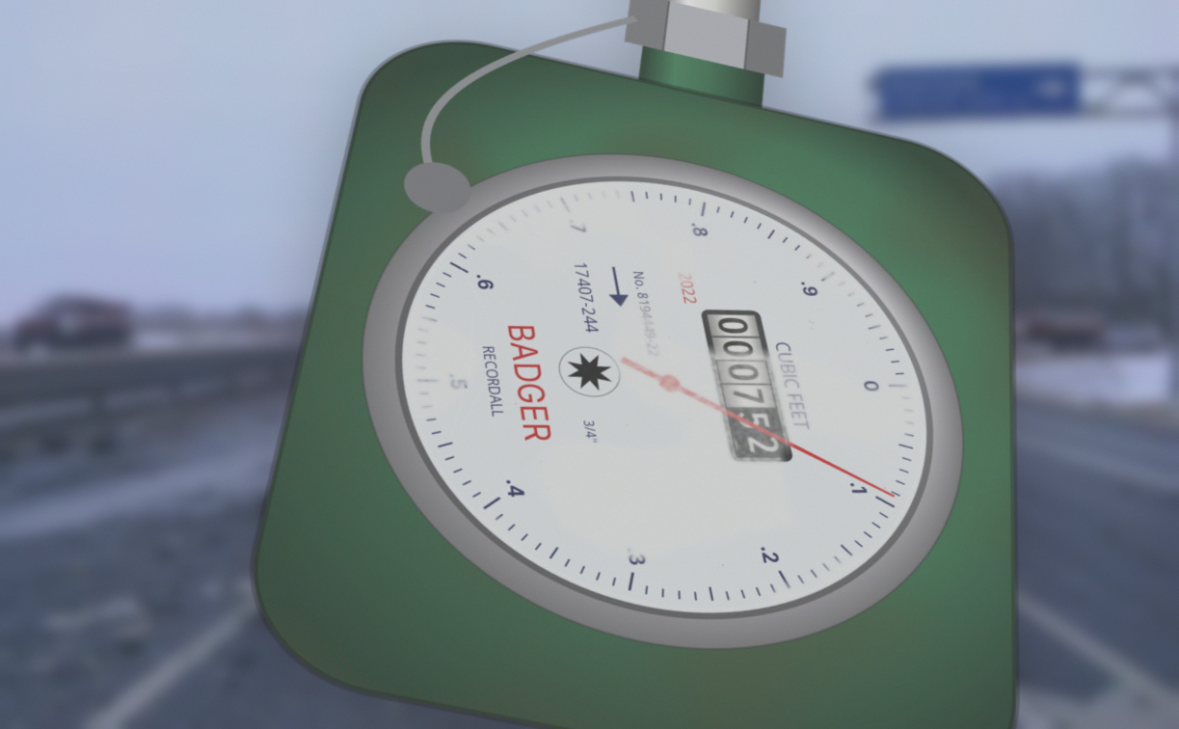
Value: 752.09
